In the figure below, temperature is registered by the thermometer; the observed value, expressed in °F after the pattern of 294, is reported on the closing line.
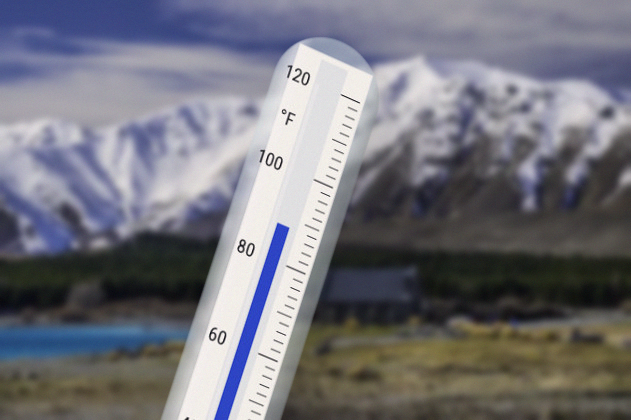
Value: 88
